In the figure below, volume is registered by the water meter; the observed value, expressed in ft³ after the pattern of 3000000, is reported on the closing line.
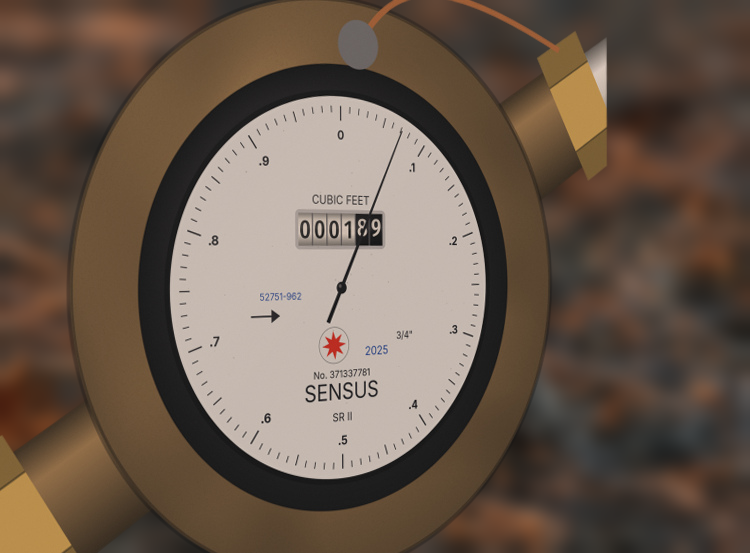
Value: 189.07
